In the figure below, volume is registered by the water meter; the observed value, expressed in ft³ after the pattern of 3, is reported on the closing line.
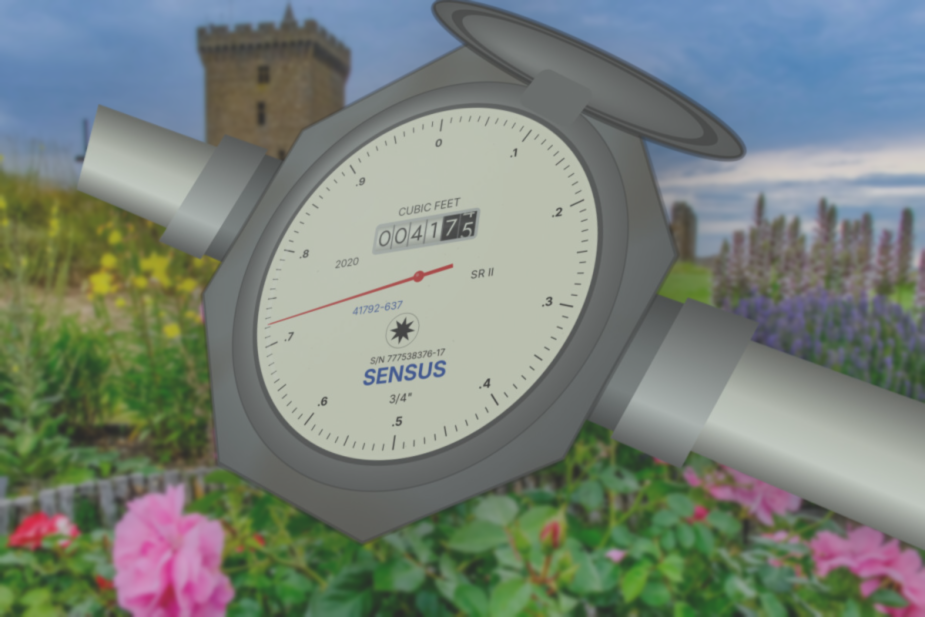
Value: 4174.72
